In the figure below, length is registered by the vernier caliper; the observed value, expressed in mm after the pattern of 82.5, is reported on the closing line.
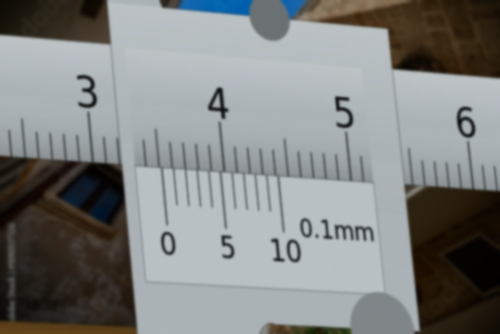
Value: 35.2
